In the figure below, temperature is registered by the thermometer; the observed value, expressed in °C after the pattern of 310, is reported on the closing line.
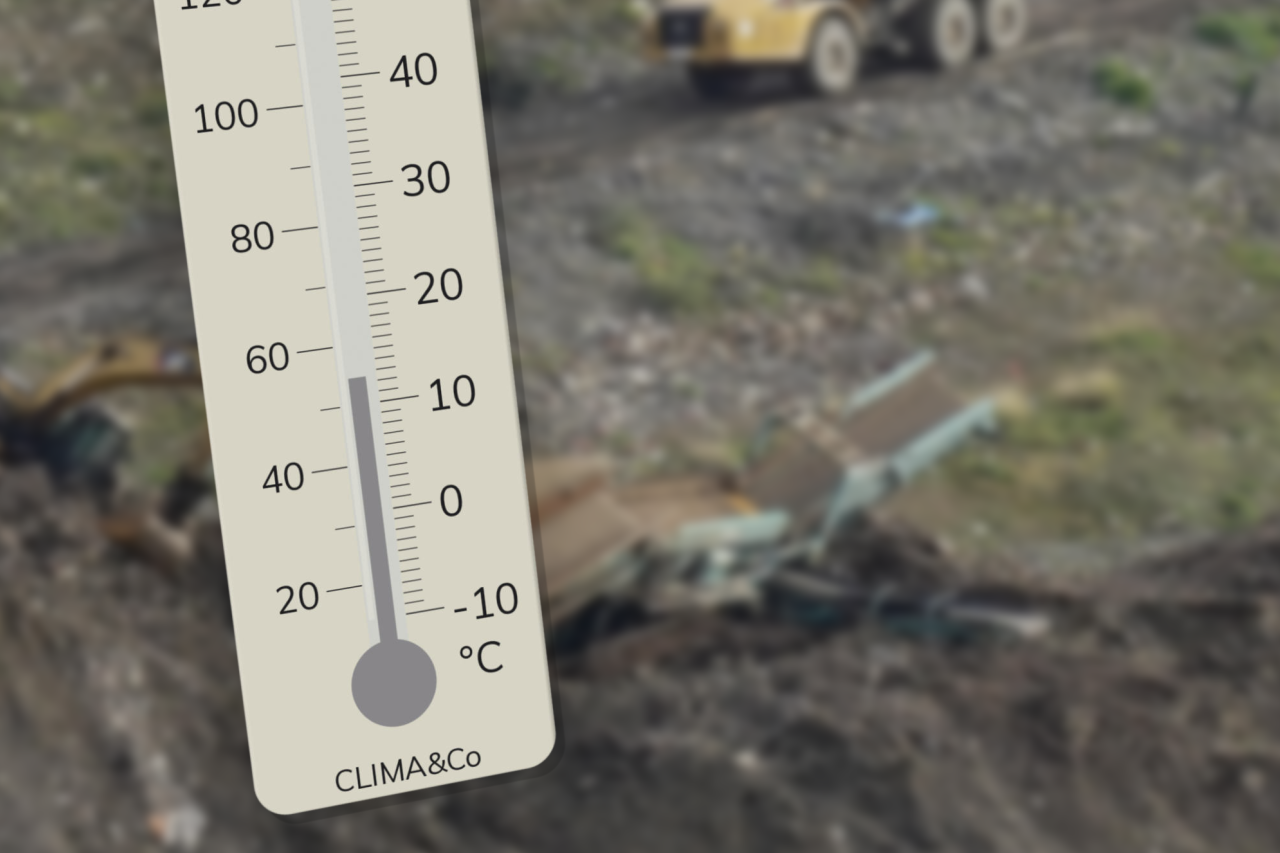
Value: 12.5
